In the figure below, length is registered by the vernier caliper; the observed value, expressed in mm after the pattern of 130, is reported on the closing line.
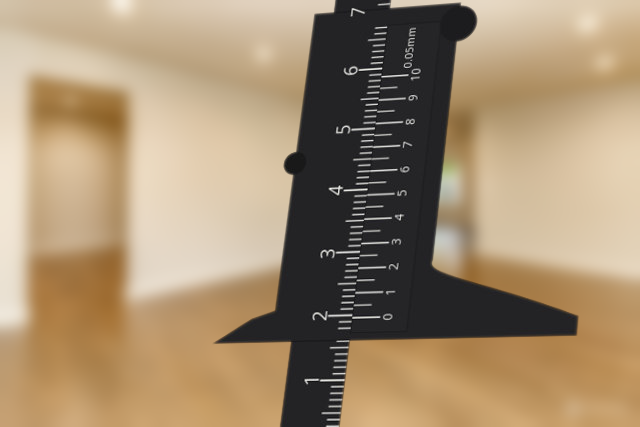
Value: 19.6
